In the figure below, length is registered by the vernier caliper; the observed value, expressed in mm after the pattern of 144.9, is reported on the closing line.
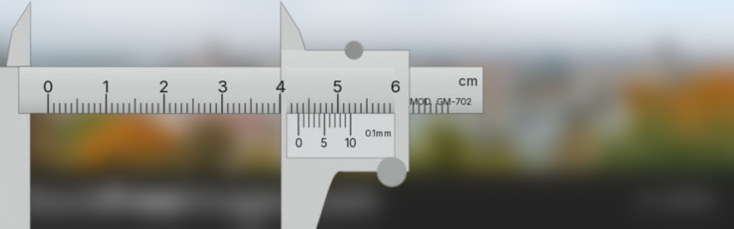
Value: 43.2
